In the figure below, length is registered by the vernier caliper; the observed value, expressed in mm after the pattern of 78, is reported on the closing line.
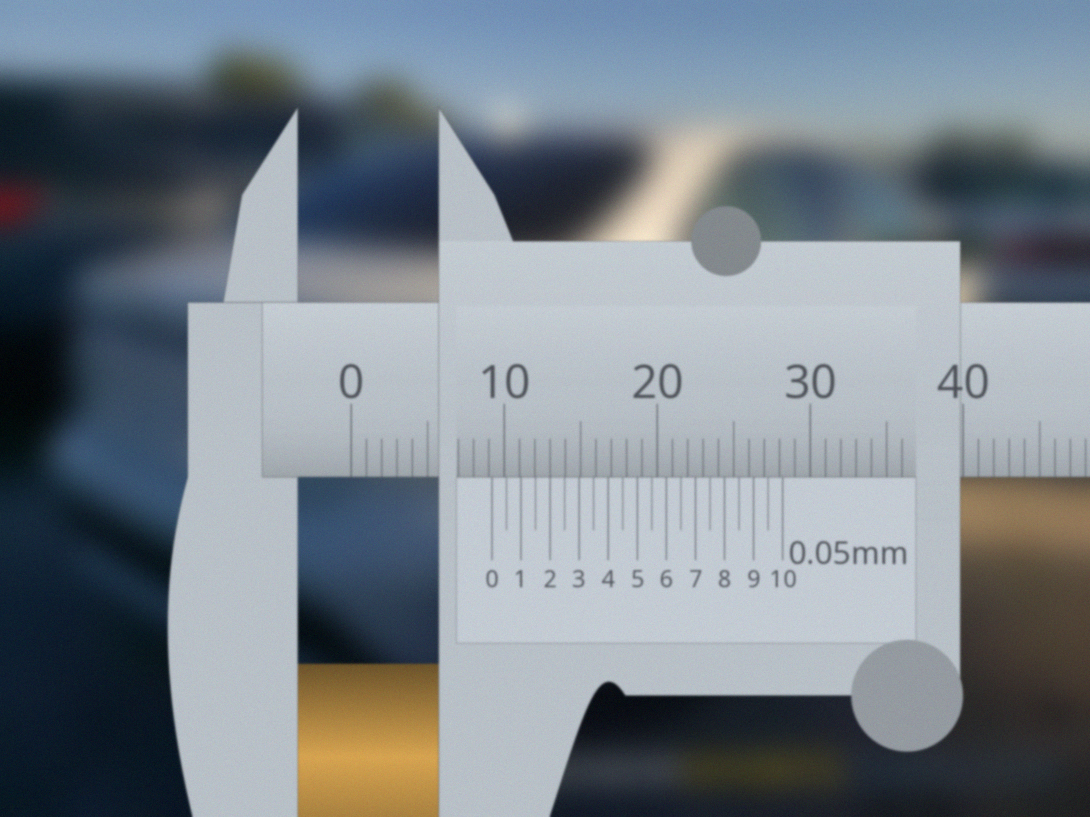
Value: 9.2
